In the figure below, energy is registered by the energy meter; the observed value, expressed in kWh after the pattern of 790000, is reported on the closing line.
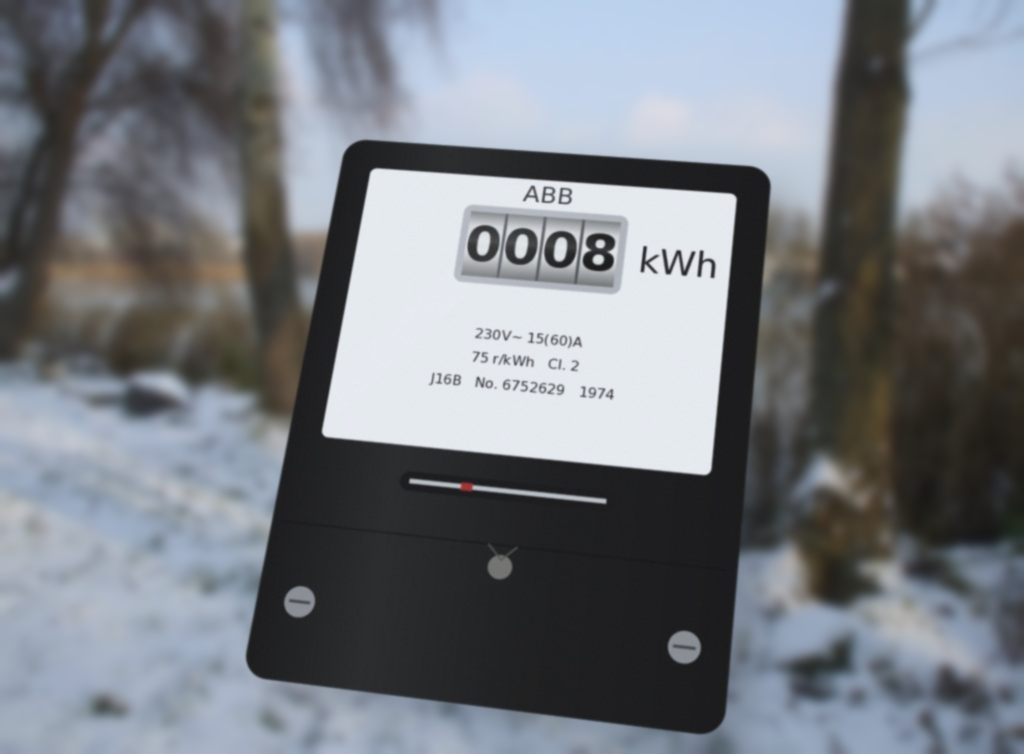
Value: 8
